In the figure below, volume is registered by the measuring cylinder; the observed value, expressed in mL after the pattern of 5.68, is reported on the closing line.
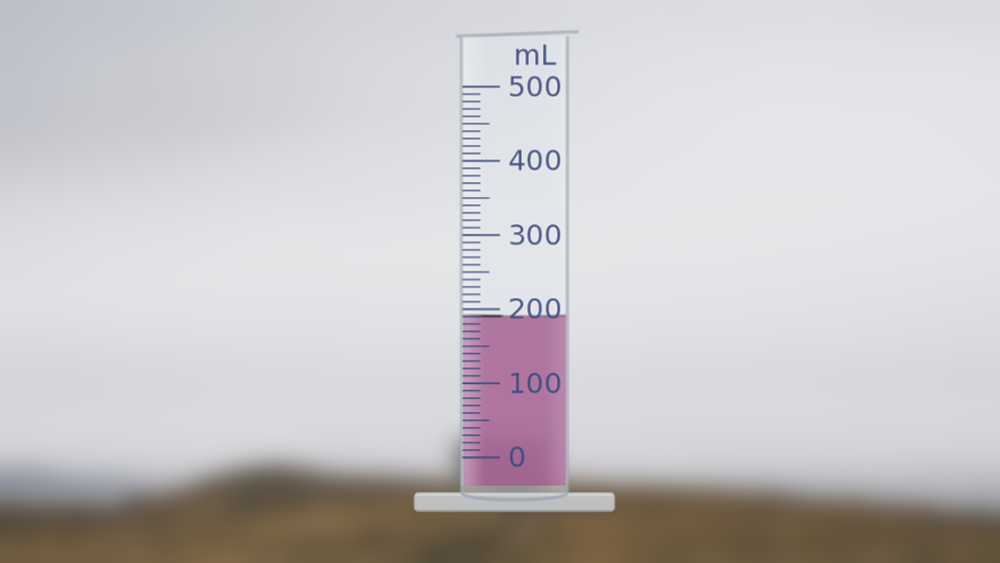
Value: 190
